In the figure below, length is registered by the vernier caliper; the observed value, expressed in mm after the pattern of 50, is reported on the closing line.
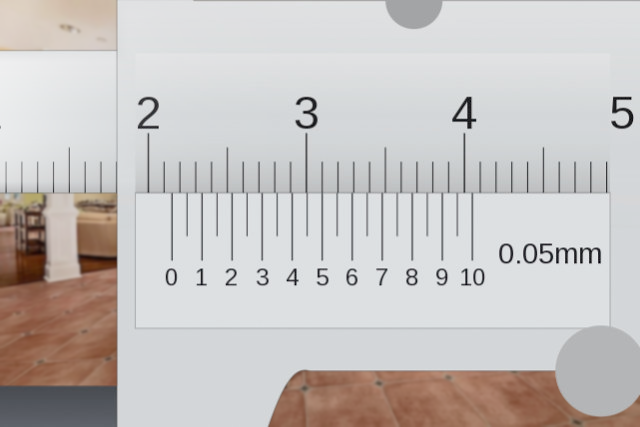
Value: 21.5
